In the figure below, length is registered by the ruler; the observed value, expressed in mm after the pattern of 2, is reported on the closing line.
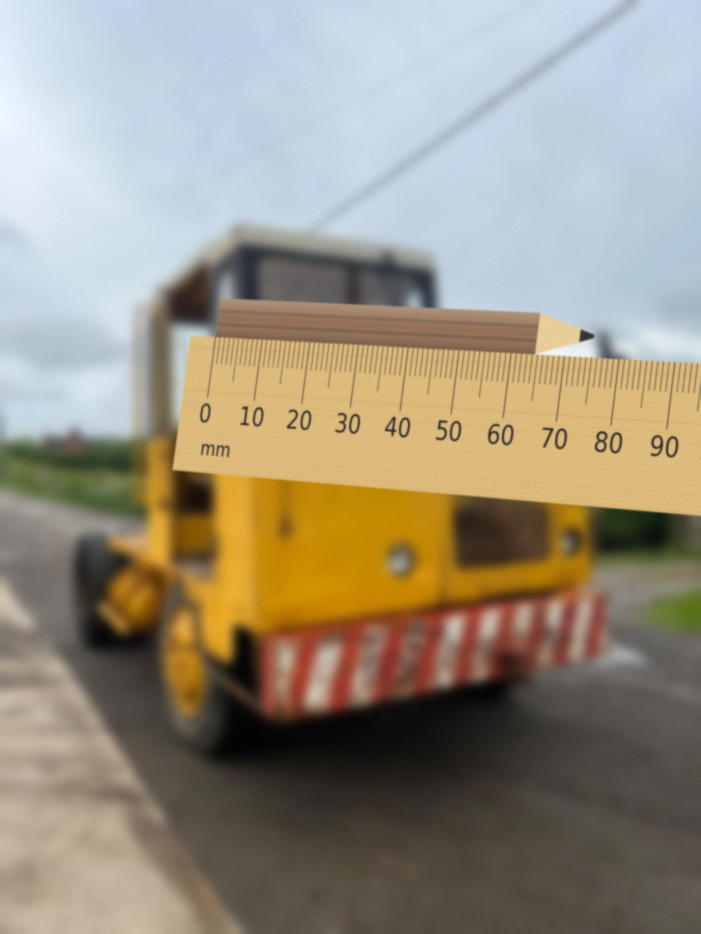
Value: 75
